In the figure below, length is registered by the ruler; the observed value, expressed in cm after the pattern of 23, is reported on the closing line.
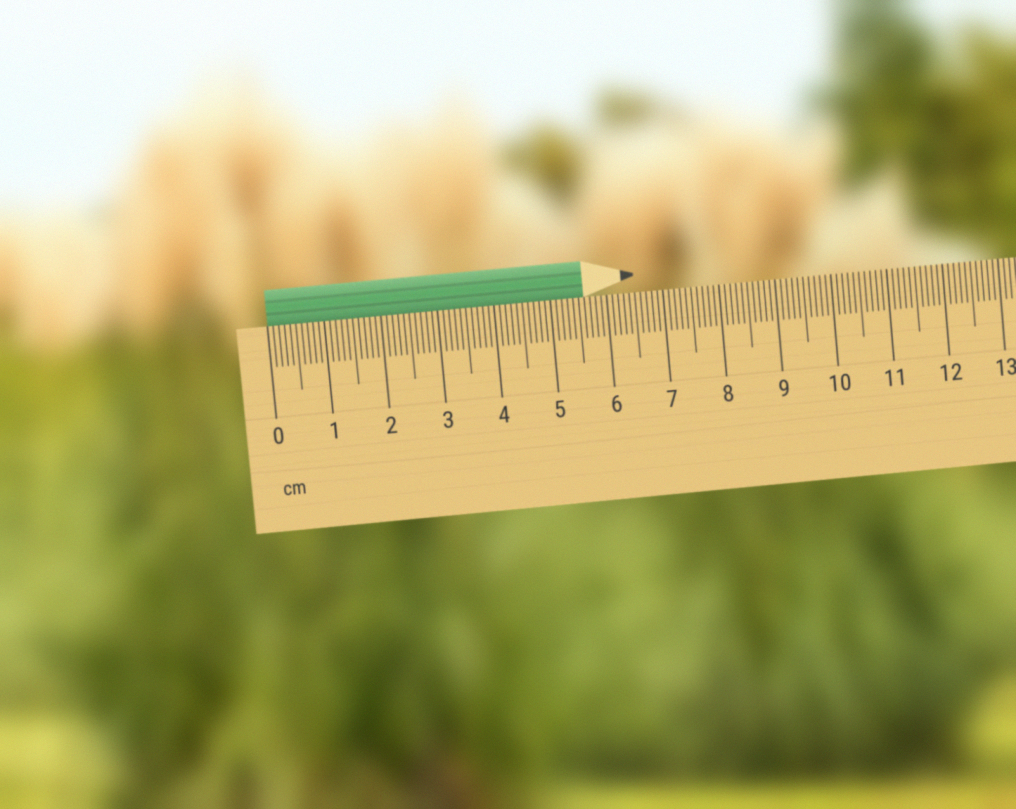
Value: 6.5
